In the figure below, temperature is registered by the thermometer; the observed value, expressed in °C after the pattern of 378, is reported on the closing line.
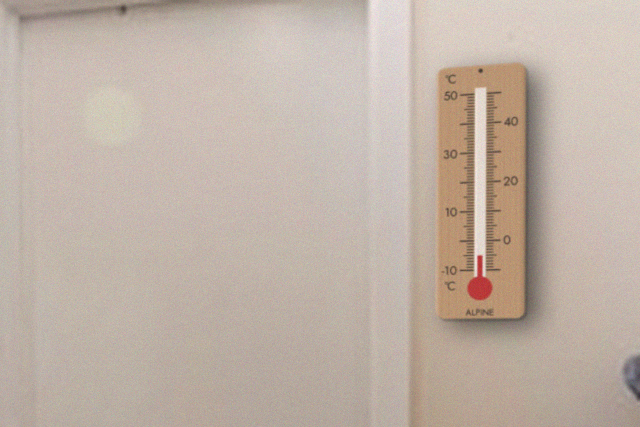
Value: -5
